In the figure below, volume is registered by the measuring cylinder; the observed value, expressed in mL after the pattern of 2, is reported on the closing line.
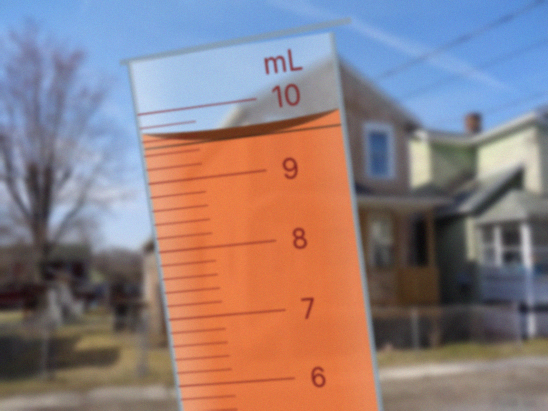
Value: 9.5
